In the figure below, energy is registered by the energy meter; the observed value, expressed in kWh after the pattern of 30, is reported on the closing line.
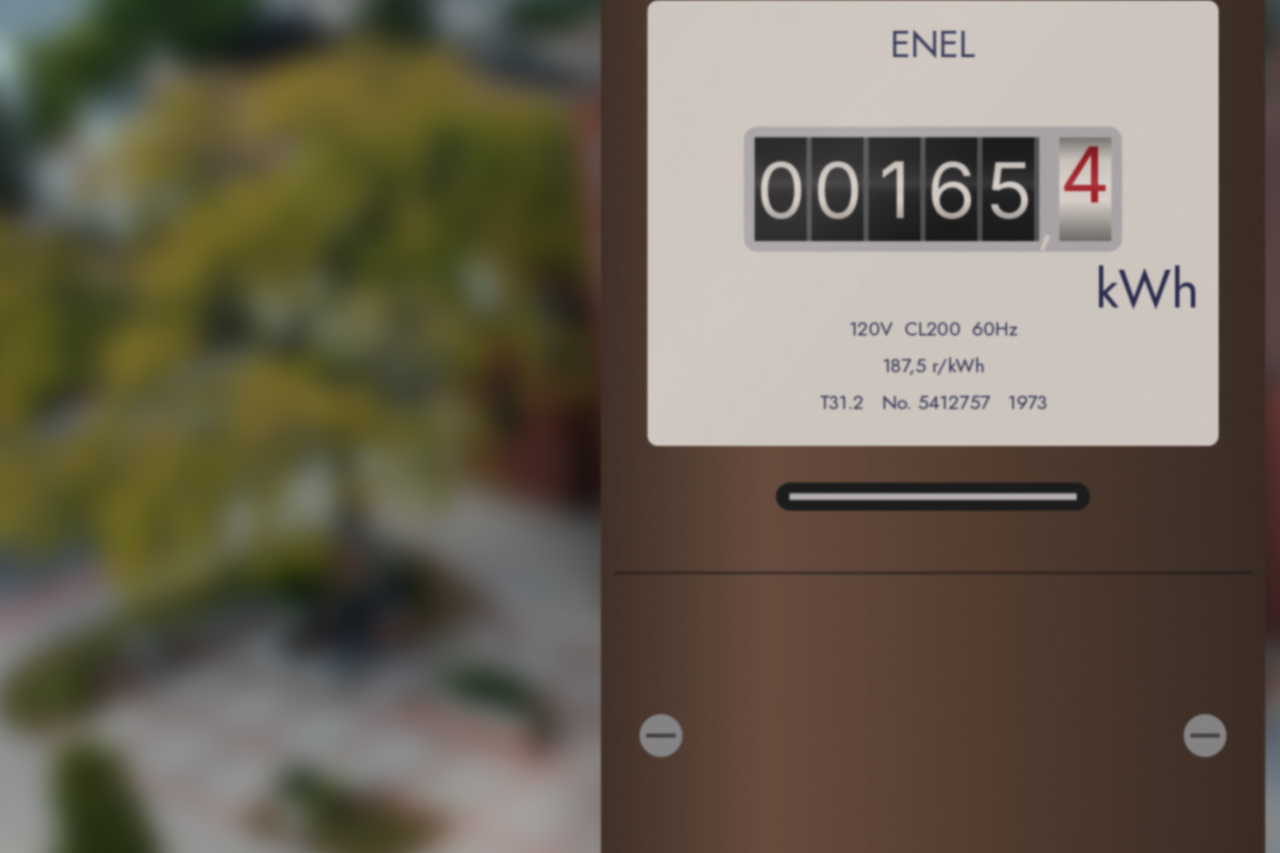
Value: 165.4
